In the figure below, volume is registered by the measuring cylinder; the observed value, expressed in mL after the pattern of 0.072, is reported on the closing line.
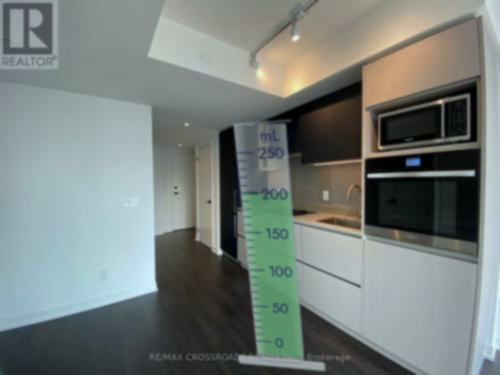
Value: 200
